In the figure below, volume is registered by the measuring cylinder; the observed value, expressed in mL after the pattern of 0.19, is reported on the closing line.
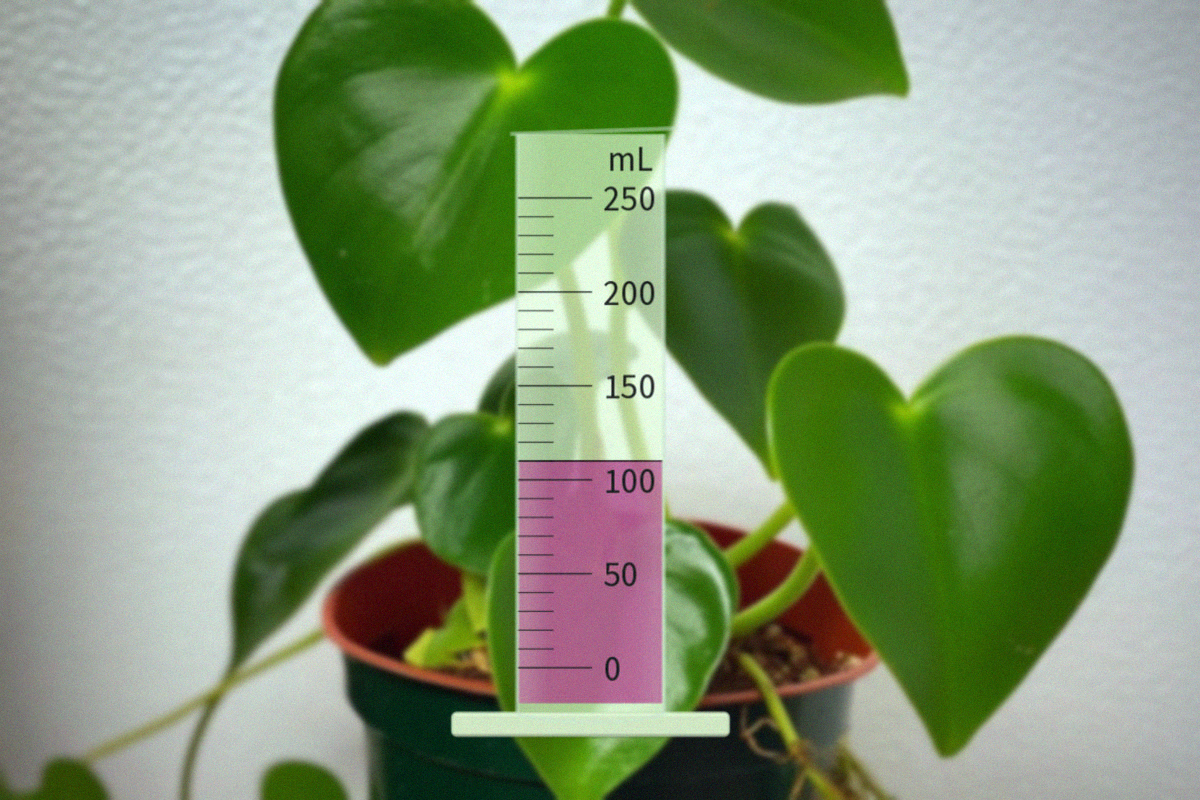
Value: 110
